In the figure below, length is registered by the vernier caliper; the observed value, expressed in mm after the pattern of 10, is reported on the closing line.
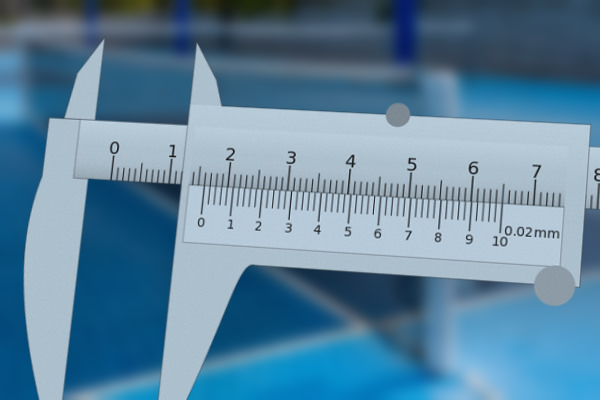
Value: 16.0
